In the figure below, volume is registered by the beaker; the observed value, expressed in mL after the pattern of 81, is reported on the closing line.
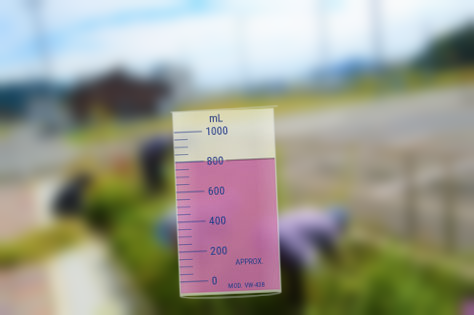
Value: 800
